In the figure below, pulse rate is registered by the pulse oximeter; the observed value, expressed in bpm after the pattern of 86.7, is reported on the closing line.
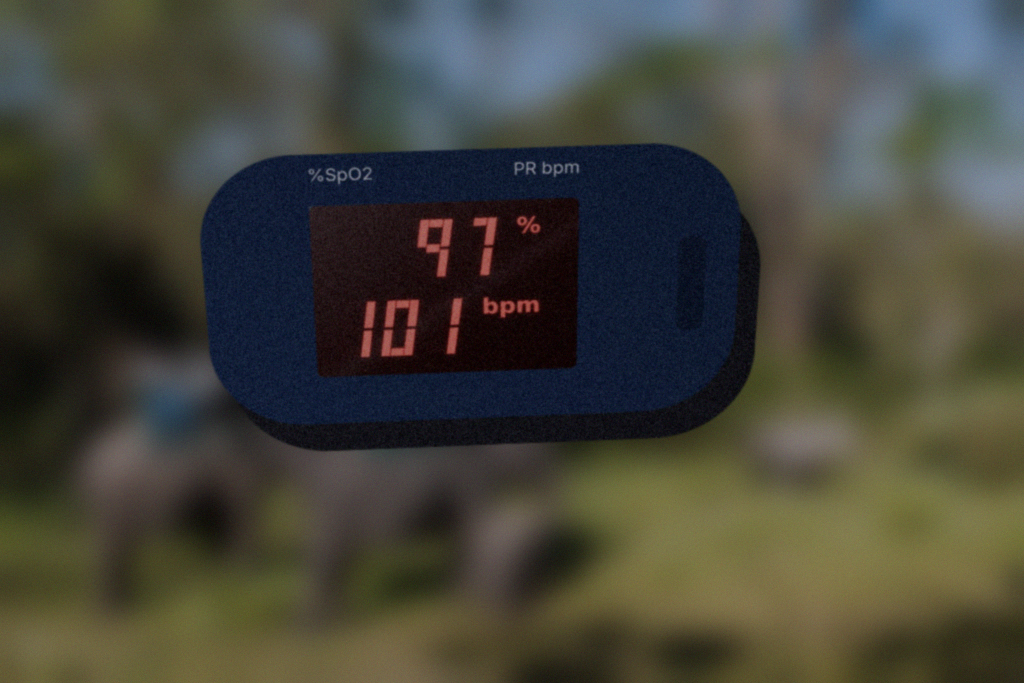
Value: 101
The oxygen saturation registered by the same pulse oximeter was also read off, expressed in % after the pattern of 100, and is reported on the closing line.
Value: 97
